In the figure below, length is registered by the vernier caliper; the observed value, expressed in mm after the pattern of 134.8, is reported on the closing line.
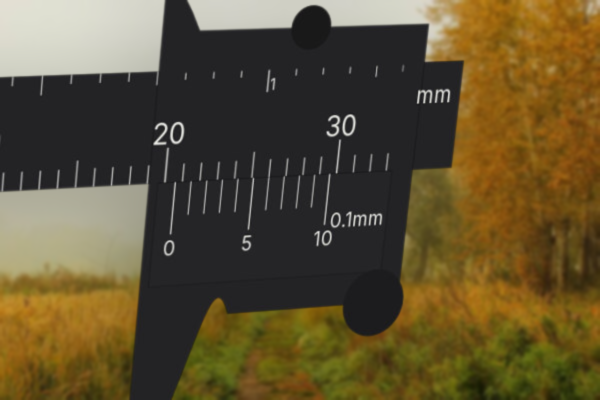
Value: 20.6
